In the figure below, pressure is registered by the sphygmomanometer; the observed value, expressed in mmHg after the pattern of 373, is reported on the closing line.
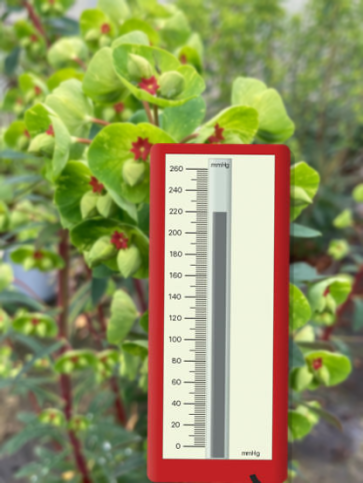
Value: 220
